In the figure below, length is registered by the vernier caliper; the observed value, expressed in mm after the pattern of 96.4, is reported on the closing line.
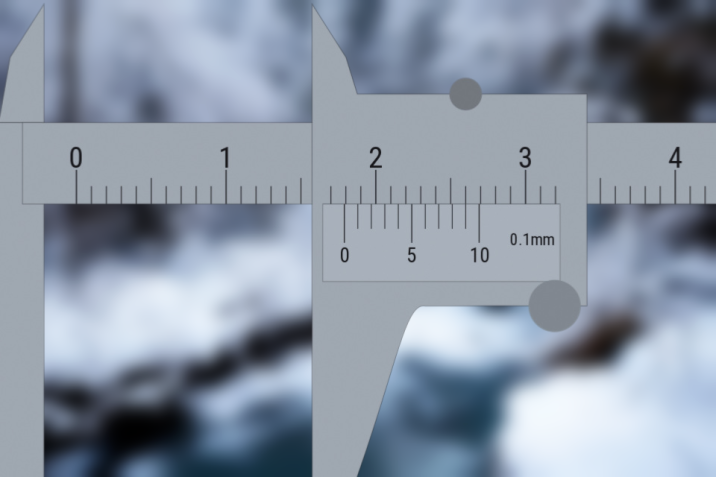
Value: 17.9
